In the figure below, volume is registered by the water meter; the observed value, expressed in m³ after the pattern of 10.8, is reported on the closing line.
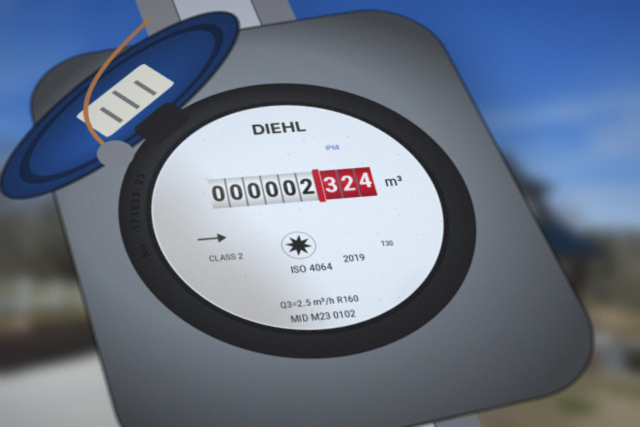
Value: 2.324
